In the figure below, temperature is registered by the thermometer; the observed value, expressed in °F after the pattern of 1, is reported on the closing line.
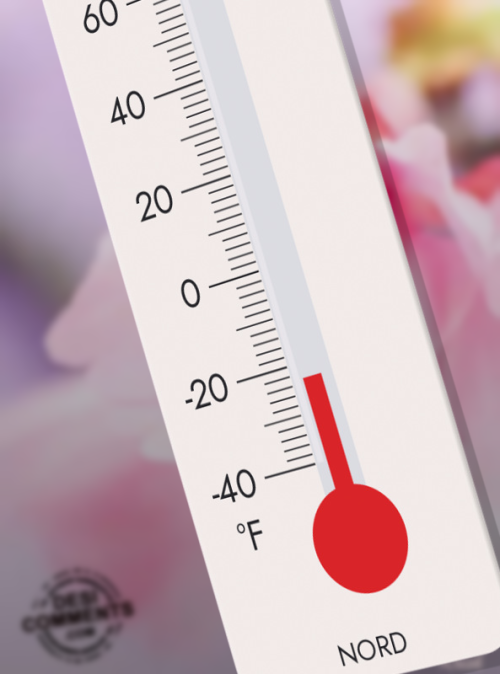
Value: -23
